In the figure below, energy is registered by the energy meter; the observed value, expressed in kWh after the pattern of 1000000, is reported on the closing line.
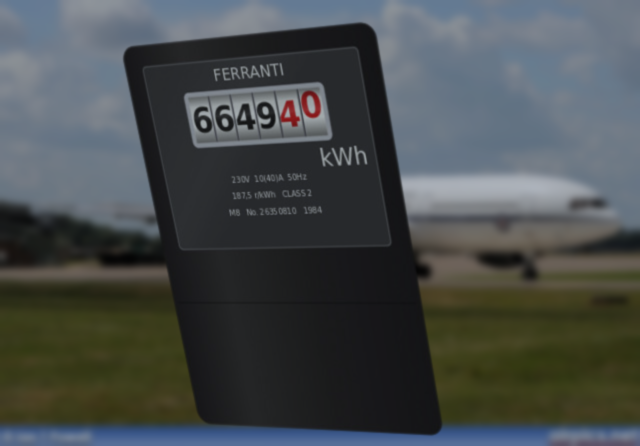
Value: 6649.40
